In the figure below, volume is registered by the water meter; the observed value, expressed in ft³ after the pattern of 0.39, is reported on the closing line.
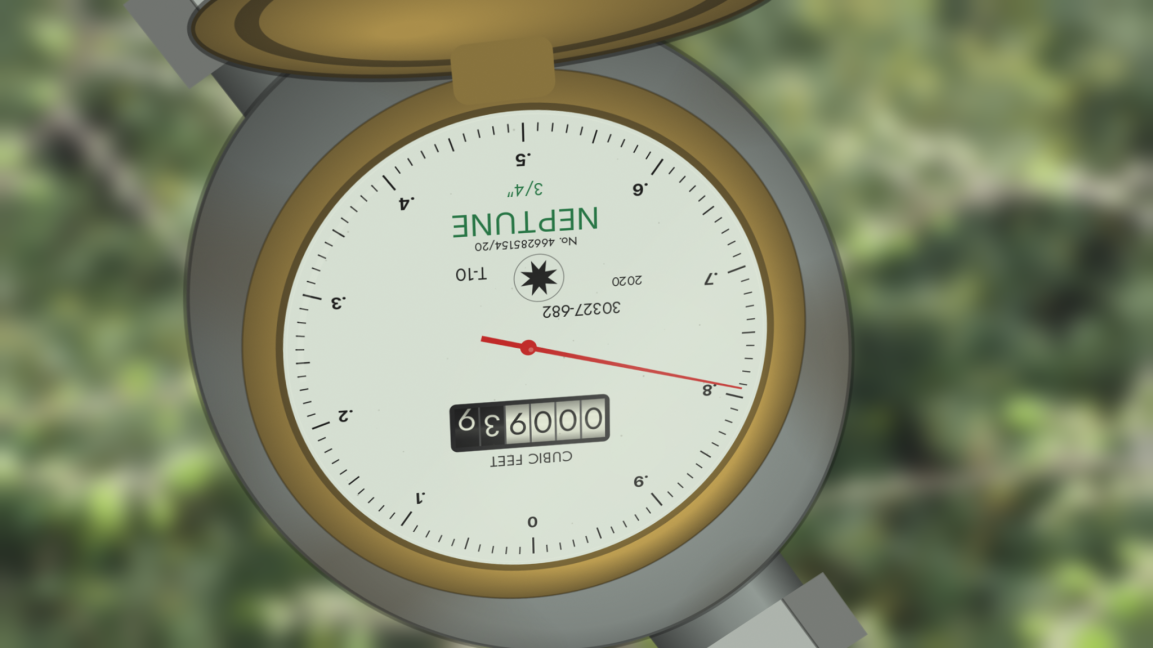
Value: 938.79
